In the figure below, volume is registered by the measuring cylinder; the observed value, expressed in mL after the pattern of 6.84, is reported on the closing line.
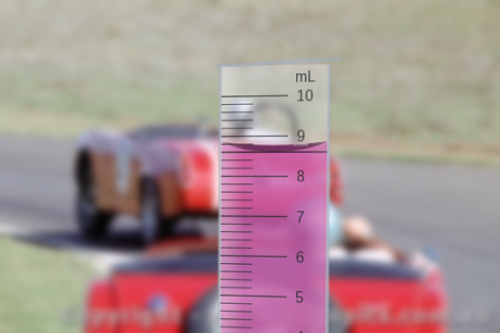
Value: 8.6
